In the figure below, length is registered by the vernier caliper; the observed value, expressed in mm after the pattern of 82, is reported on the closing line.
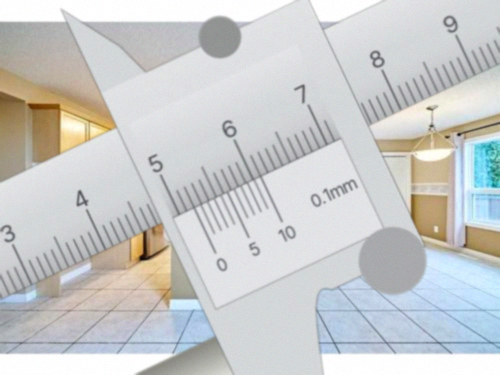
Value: 52.0
